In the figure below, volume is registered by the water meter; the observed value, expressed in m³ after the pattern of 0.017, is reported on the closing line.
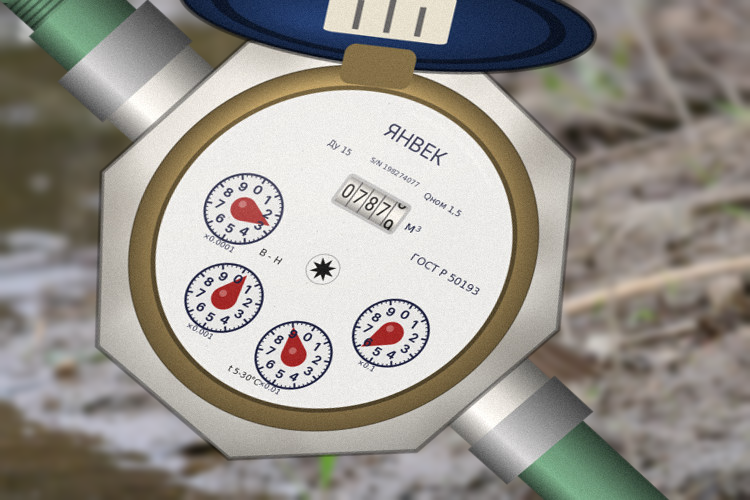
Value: 7878.5902
